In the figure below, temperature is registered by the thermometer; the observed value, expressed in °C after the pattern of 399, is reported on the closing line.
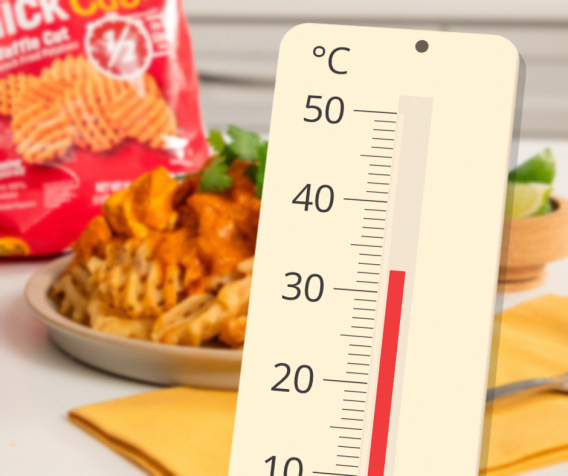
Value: 32.5
